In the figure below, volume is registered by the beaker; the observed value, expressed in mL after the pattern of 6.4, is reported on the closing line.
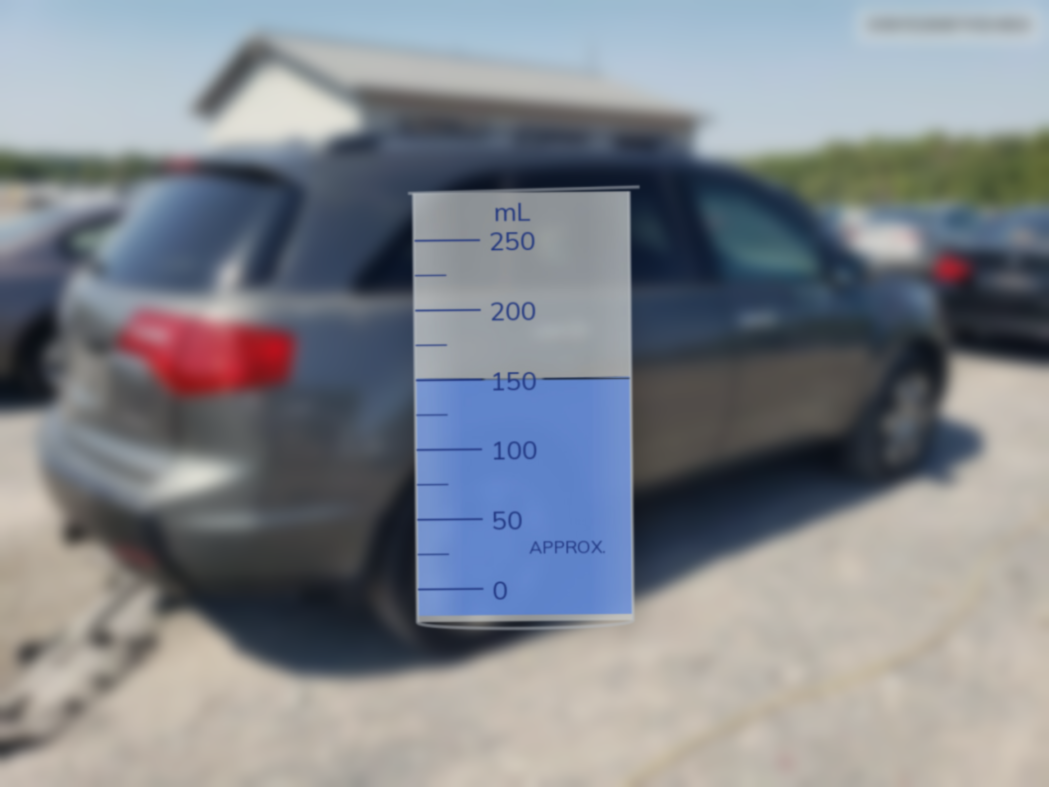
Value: 150
